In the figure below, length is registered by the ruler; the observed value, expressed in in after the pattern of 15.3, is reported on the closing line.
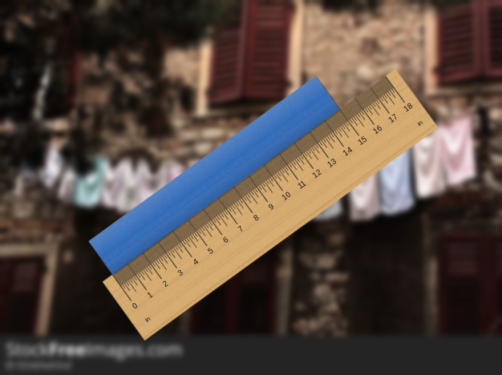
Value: 15
